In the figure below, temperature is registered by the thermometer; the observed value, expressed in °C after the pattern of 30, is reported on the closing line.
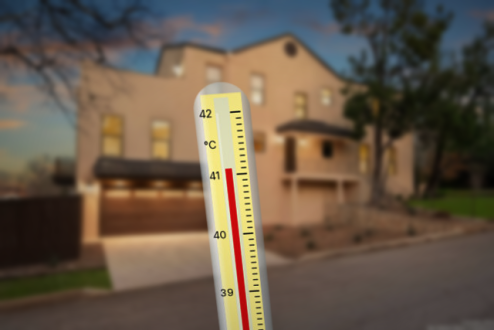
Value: 41.1
